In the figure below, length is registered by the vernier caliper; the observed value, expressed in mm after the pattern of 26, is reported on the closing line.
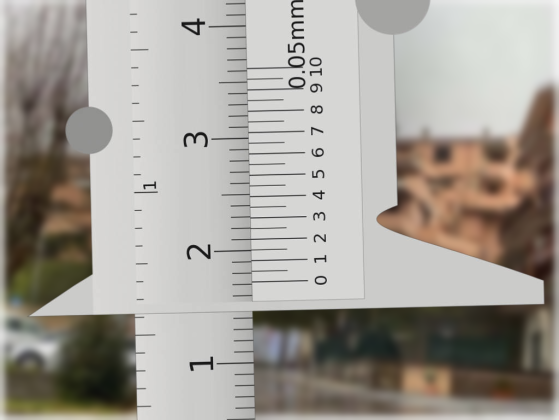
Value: 17.2
